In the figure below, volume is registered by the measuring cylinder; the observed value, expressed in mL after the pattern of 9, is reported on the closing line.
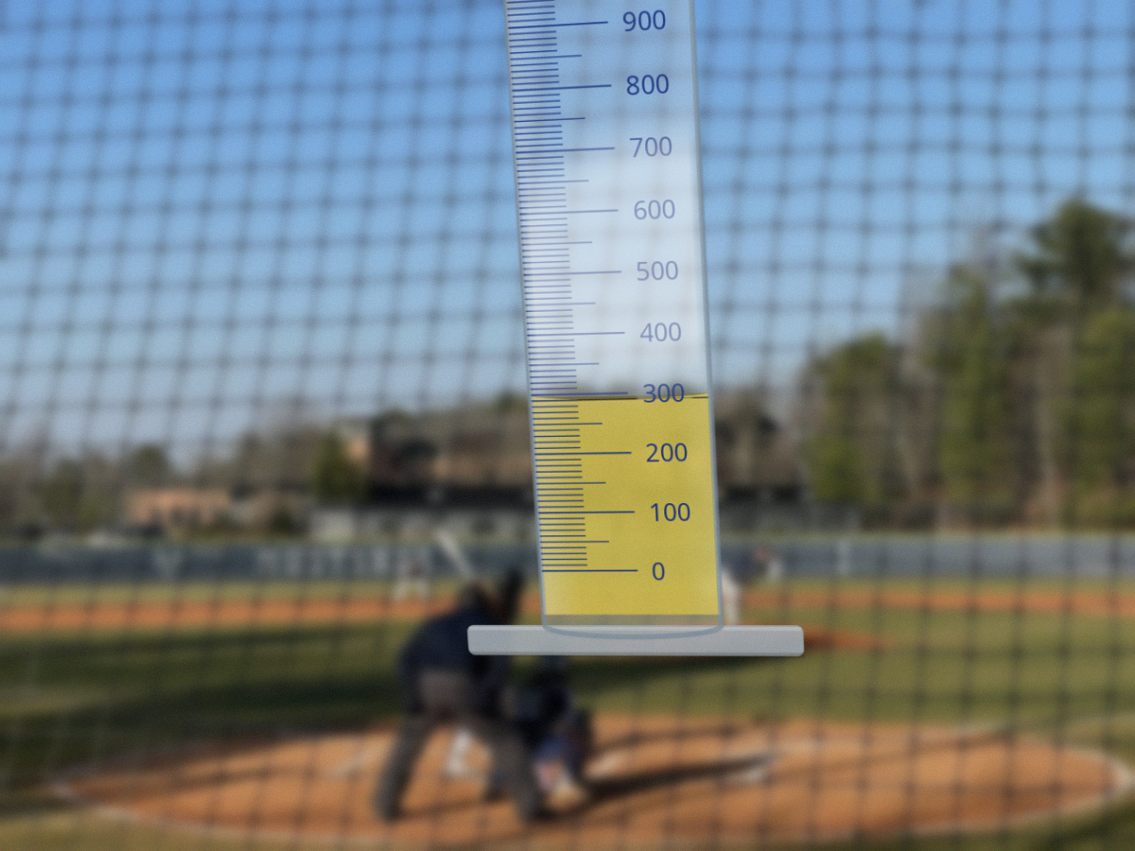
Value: 290
